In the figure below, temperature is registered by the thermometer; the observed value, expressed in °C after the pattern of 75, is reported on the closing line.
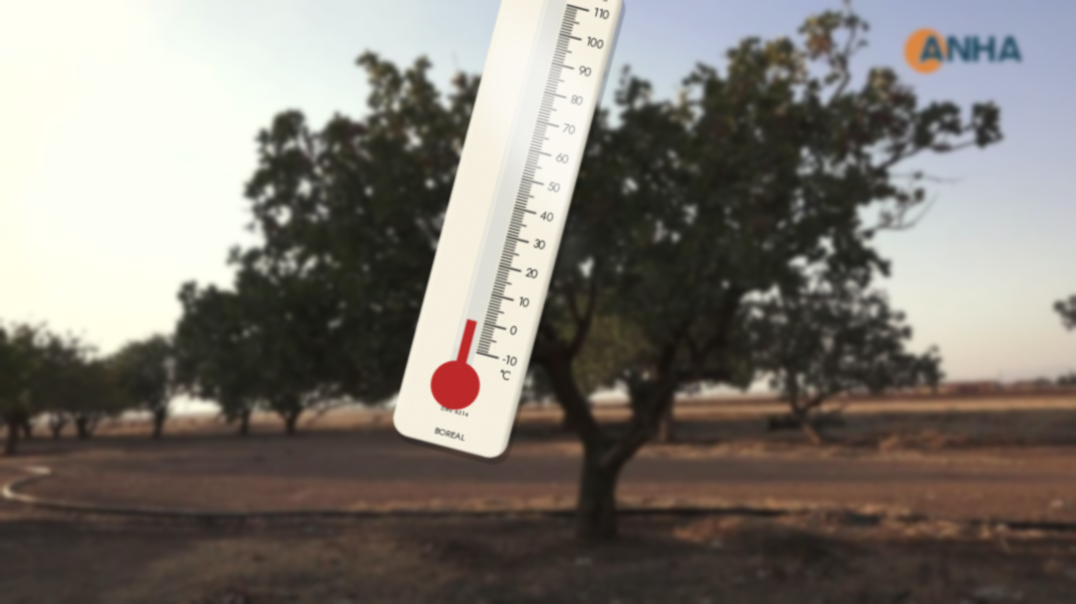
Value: 0
